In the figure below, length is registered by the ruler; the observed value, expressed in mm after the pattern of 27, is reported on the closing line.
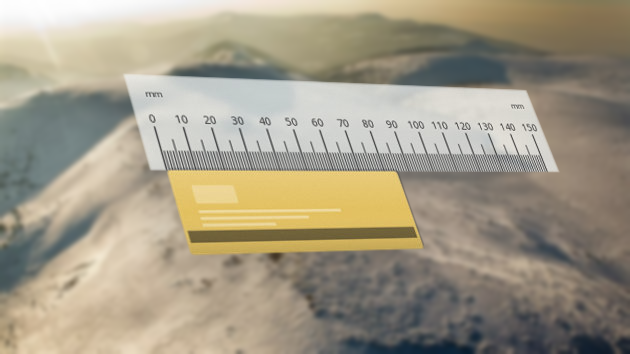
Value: 85
